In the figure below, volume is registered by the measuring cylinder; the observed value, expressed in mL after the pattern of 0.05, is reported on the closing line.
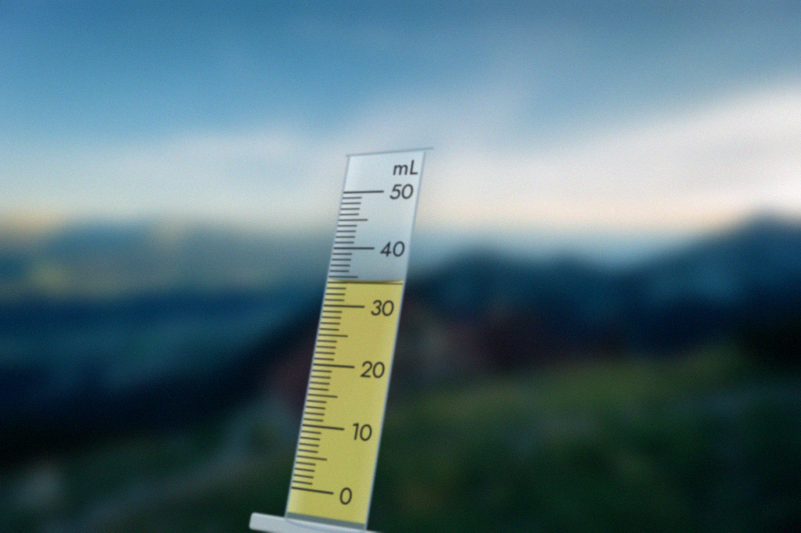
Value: 34
